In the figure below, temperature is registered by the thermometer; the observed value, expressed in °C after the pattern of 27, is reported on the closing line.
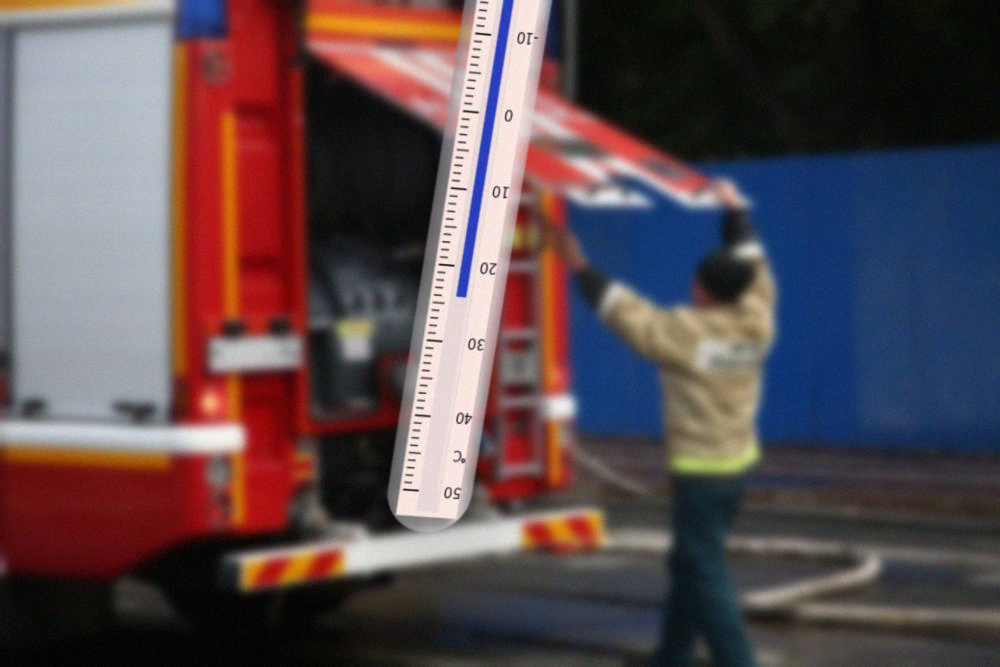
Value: 24
